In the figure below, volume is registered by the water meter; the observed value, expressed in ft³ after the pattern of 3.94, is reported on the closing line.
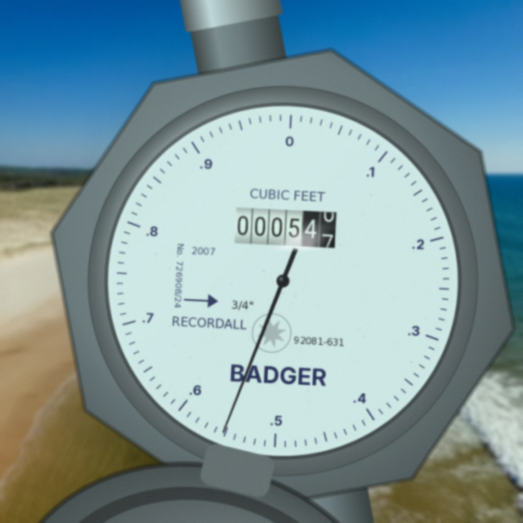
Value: 546.55
